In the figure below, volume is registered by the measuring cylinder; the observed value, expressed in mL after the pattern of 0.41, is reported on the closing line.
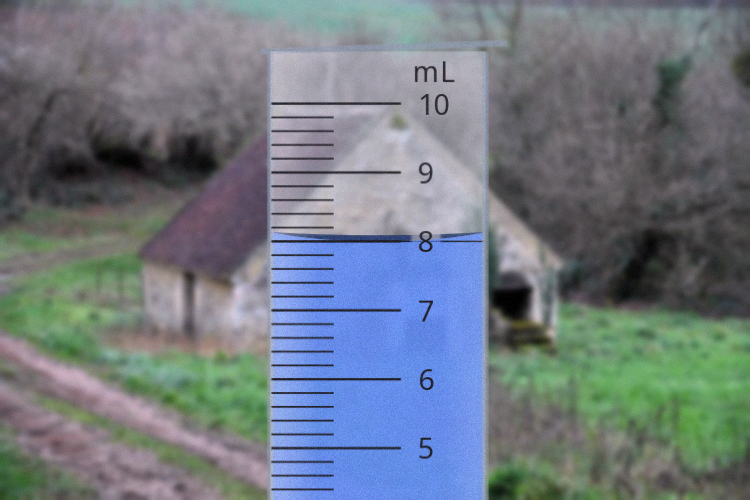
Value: 8
